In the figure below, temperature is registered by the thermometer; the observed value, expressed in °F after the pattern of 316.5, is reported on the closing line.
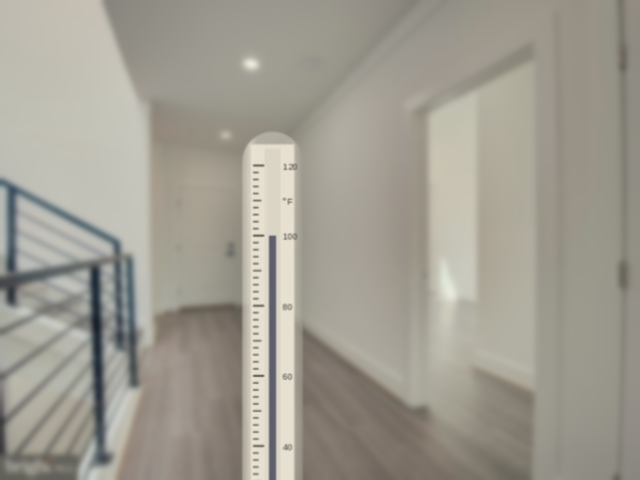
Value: 100
